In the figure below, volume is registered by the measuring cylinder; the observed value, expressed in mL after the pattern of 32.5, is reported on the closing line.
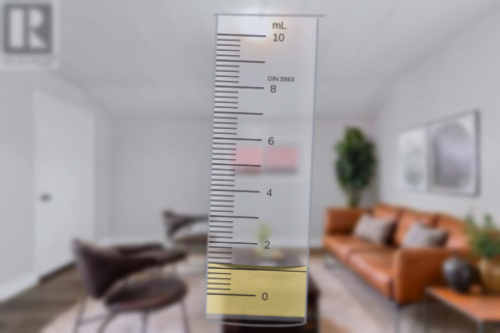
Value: 1
